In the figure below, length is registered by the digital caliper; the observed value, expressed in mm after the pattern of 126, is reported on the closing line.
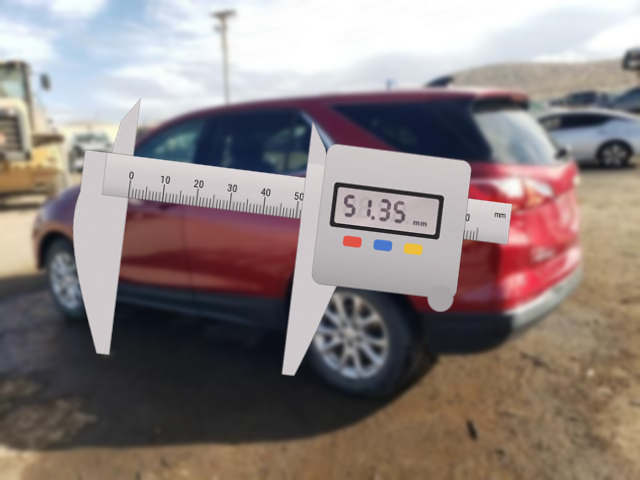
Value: 51.35
